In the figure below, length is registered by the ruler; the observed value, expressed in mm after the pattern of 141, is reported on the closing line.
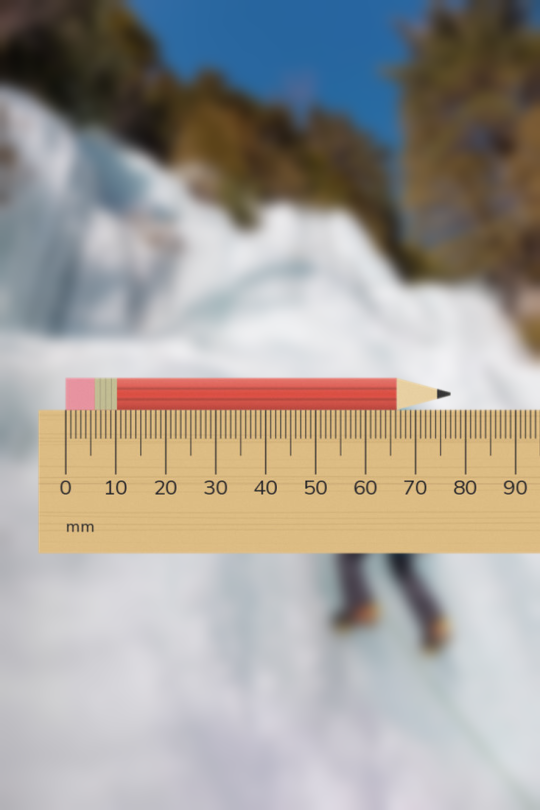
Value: 77
